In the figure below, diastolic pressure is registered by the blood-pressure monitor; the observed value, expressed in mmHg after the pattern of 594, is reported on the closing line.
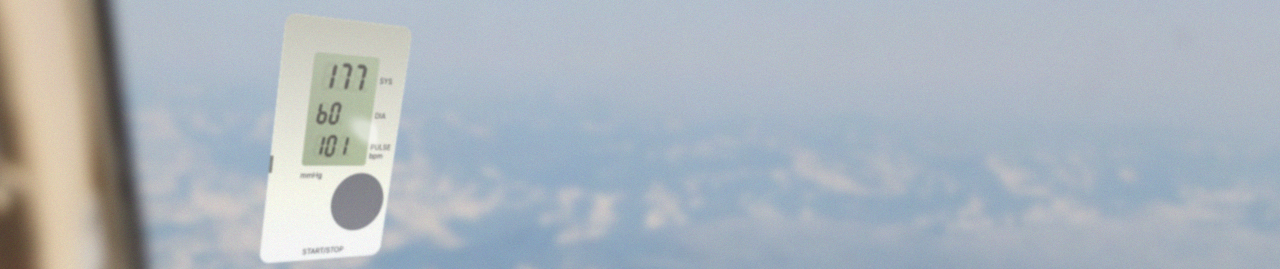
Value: 60
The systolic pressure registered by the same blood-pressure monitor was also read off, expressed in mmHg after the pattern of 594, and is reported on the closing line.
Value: 177
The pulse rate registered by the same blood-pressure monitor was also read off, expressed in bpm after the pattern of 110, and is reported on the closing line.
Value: 101
